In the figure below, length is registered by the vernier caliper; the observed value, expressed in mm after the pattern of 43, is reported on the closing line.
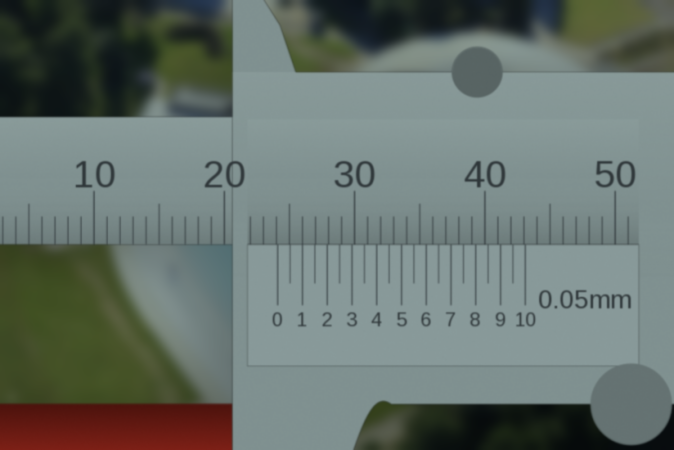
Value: 24.1
